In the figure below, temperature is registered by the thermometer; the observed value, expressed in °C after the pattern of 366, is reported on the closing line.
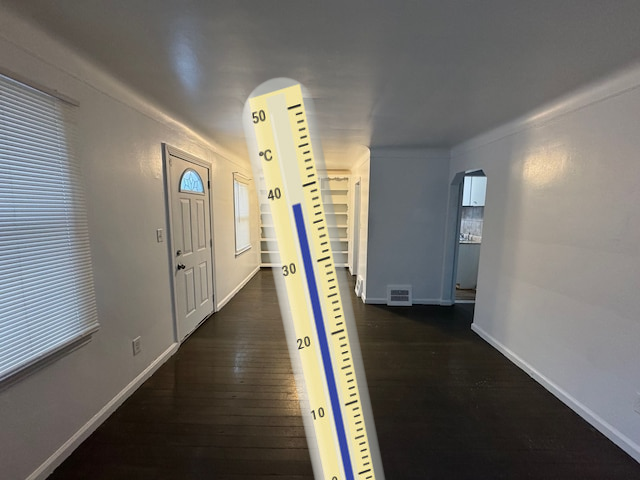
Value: 38
